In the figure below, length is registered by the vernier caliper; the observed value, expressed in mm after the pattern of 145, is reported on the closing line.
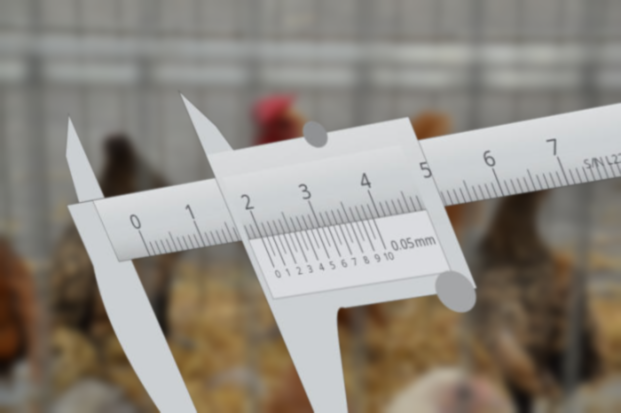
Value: 20.0
